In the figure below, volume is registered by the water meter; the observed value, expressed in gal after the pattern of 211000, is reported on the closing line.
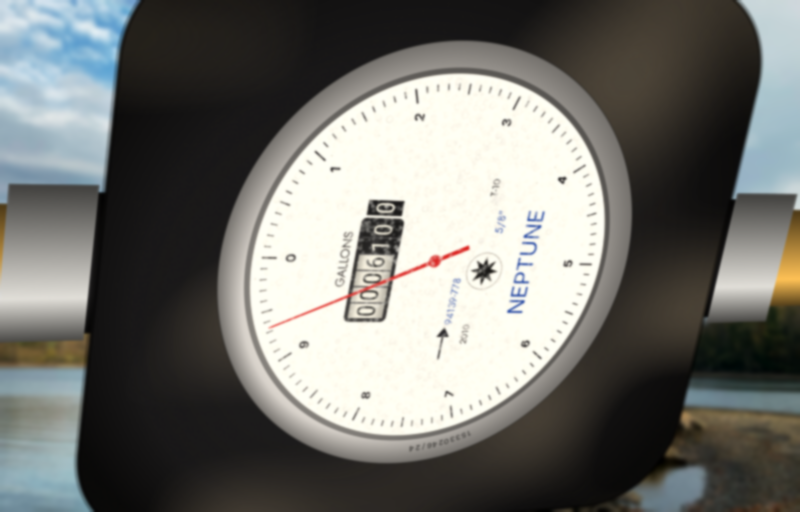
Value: 6099.3
